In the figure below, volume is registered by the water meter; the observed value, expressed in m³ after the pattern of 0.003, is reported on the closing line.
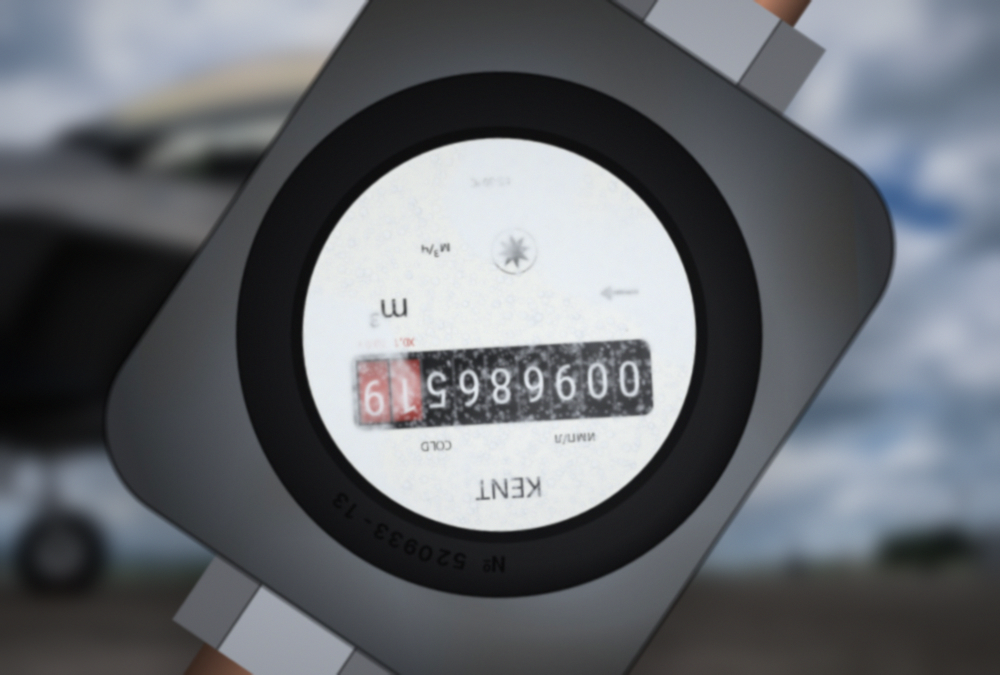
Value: 96865.19
